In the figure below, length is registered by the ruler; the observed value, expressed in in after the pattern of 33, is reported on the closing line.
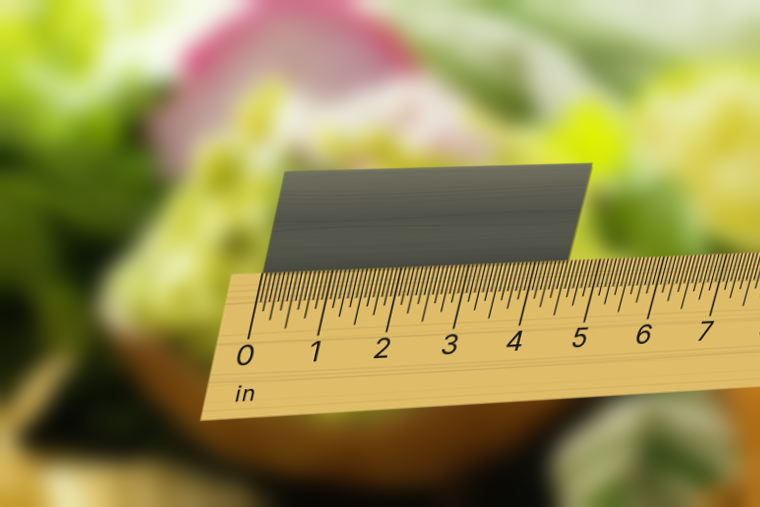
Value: 4.5
